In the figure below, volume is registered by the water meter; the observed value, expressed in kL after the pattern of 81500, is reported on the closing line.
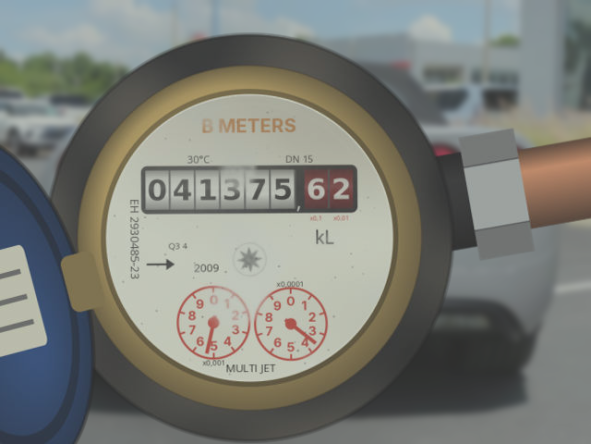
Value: 41375.6253
